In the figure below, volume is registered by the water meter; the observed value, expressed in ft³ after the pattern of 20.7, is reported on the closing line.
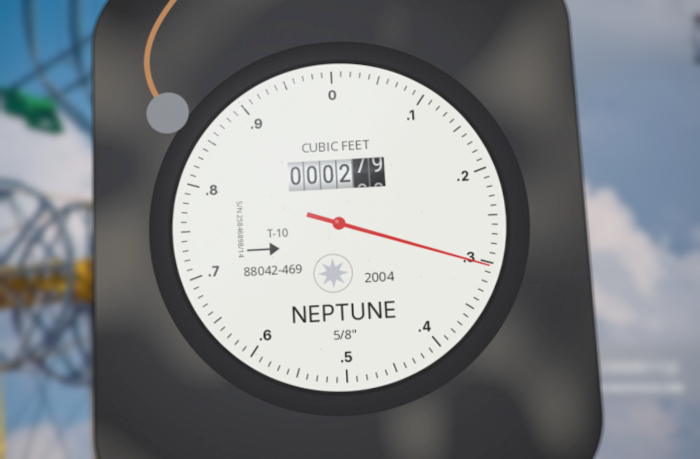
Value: 279.30
